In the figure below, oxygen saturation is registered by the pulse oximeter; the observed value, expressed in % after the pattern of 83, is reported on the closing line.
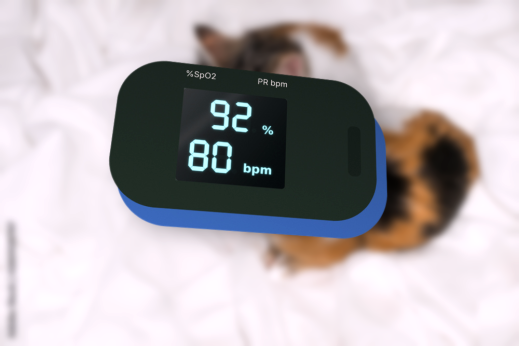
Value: 92
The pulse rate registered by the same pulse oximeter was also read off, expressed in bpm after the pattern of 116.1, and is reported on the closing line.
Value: 80
